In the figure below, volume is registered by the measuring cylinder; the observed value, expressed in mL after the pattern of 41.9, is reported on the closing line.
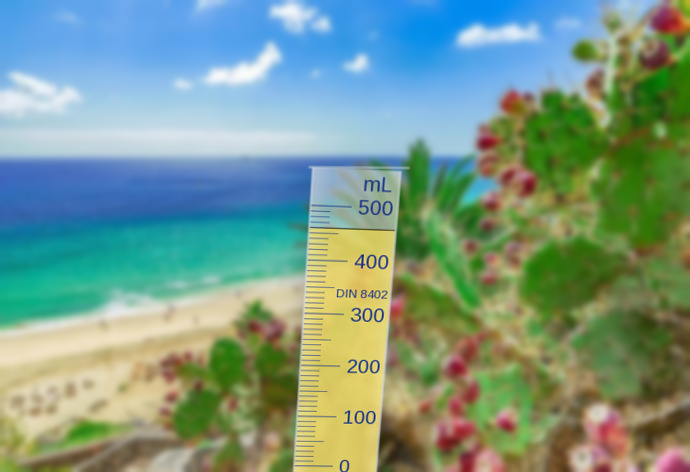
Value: 460
